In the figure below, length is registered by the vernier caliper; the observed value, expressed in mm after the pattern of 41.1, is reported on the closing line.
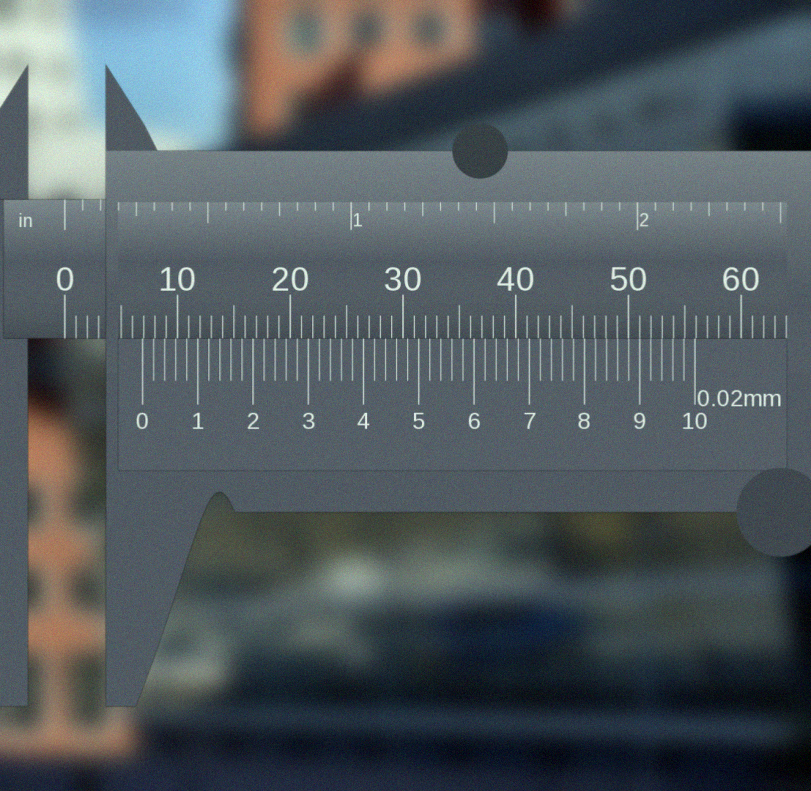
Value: 6.9
